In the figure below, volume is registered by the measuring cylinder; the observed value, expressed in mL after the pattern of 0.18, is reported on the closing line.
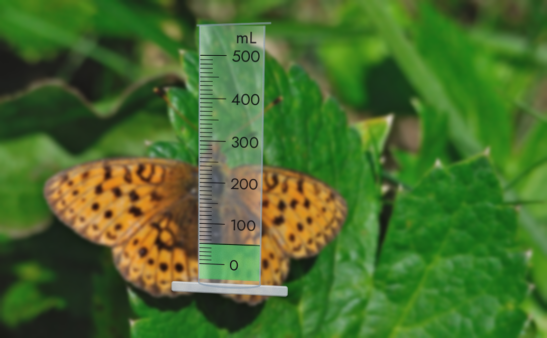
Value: 50
